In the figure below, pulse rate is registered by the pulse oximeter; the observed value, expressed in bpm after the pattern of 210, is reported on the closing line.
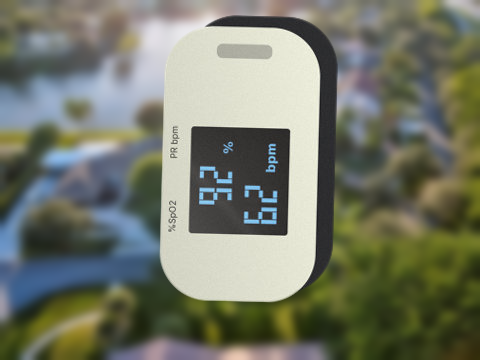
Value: 62
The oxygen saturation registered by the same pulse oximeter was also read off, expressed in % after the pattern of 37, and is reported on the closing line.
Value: 92
